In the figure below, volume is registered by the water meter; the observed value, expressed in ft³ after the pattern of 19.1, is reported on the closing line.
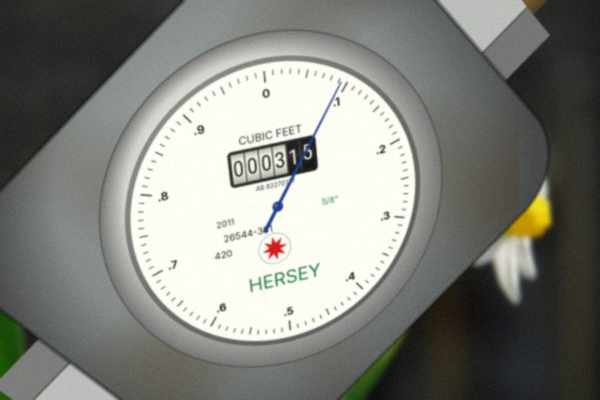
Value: 315.09
